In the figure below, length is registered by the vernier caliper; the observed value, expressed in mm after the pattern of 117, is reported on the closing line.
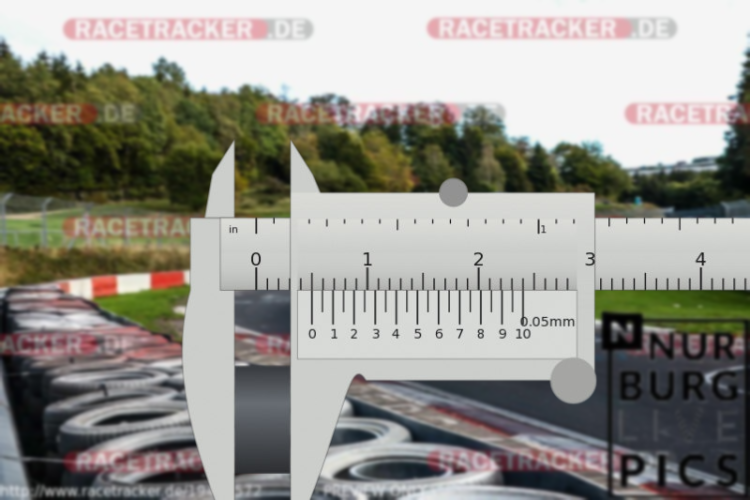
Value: 5.0
